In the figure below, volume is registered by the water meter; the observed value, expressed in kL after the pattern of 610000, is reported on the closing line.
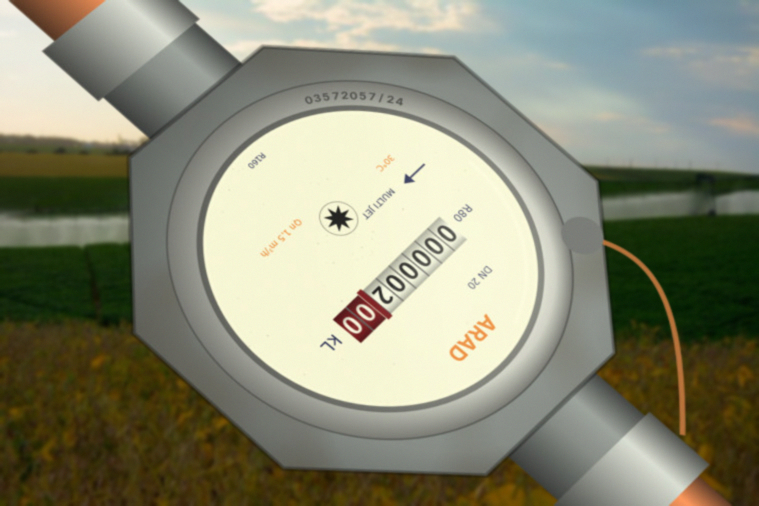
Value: 2.00
